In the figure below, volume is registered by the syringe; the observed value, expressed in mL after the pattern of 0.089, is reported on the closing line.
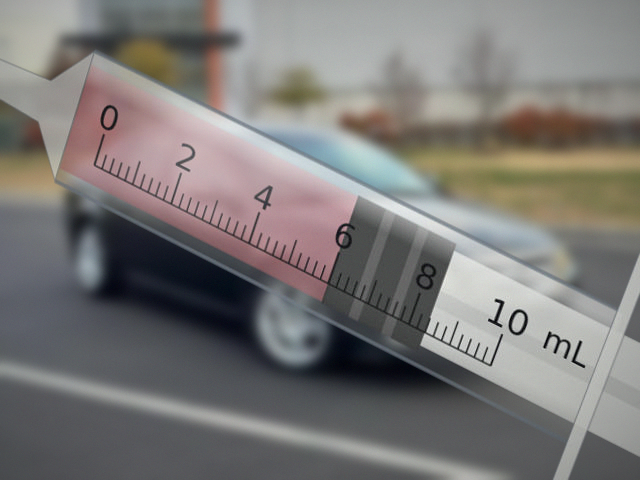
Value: 6
